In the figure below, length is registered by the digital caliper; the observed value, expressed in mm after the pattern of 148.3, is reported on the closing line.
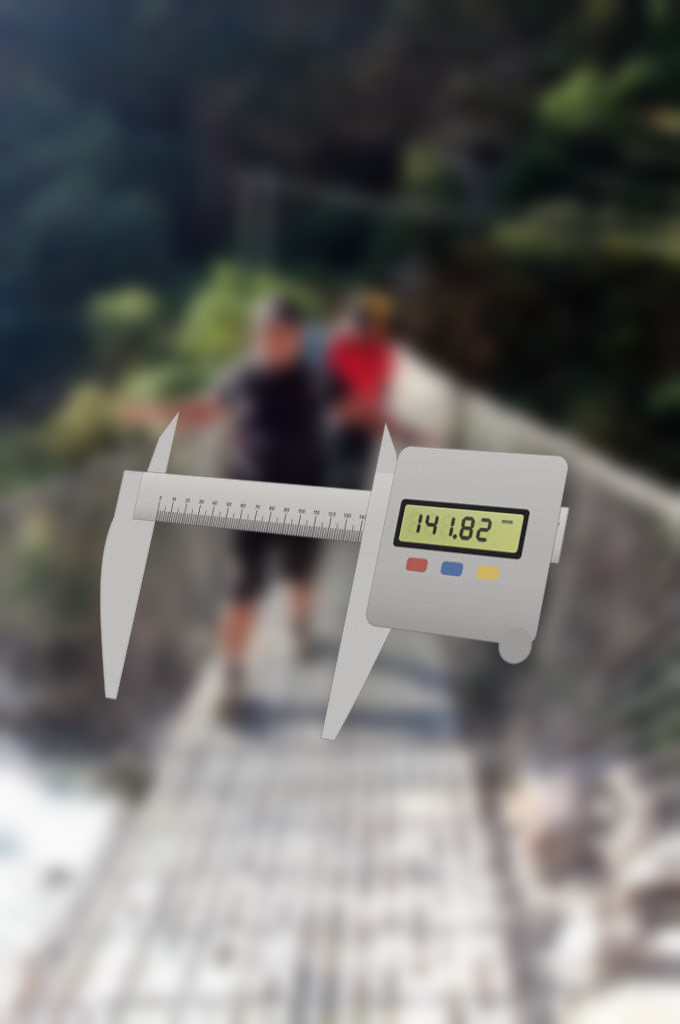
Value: 141.82
